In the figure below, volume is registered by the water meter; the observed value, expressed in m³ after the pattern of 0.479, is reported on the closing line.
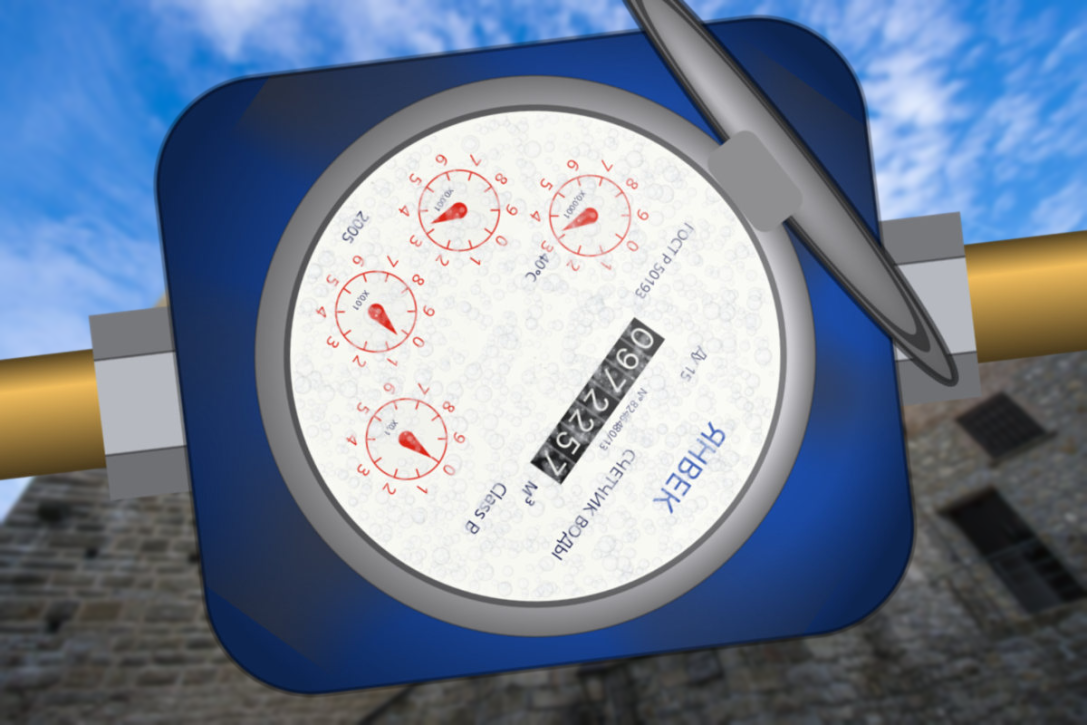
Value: 972257.0033
